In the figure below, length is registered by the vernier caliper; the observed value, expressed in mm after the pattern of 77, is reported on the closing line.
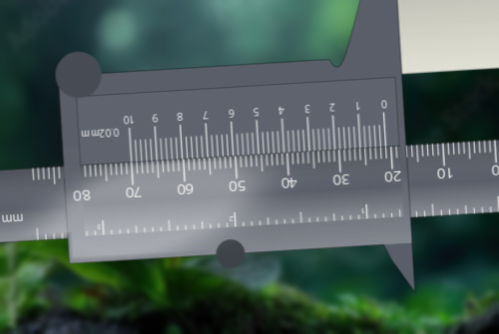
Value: 21.0
